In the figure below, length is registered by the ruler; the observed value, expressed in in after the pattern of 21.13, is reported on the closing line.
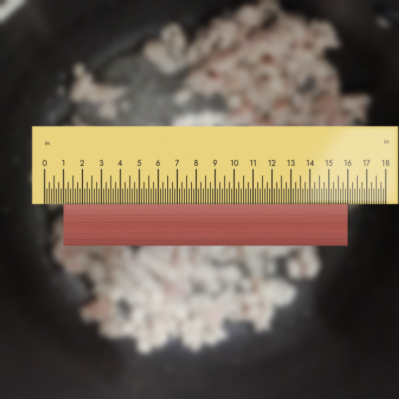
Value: 15
